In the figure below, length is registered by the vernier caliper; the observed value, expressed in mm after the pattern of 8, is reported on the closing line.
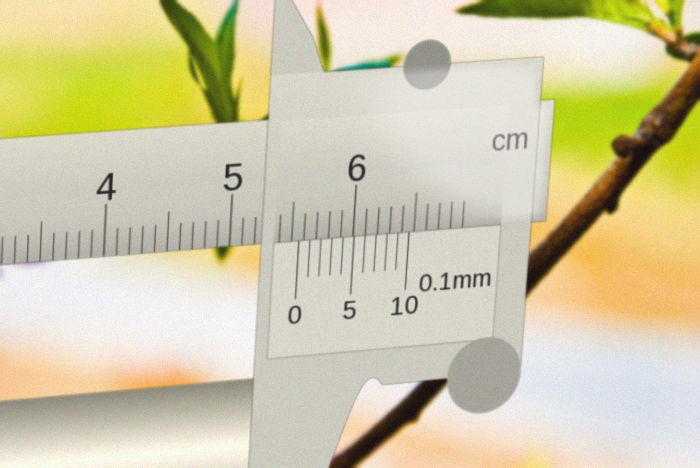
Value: 55.6
